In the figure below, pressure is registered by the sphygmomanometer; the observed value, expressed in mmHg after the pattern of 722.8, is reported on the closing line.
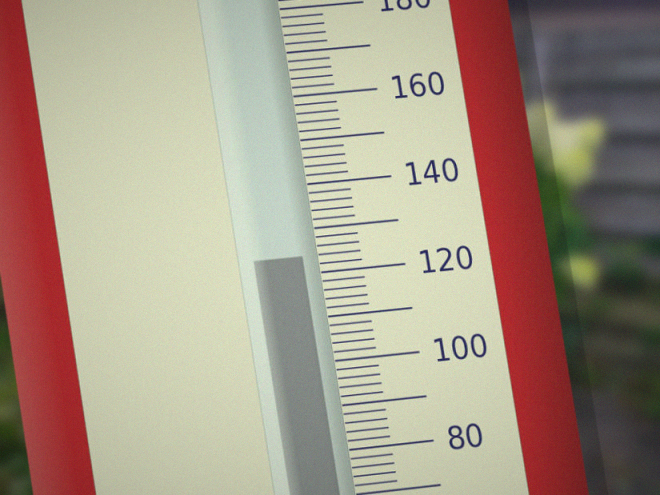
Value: 124
